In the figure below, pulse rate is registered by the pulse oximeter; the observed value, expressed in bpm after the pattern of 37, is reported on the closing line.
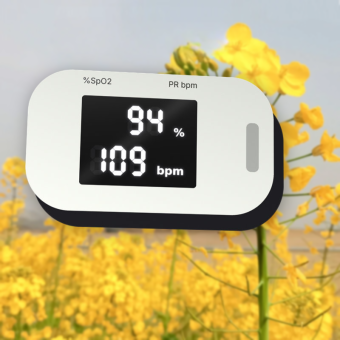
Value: 109
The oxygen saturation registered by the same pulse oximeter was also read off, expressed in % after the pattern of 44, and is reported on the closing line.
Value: 94
